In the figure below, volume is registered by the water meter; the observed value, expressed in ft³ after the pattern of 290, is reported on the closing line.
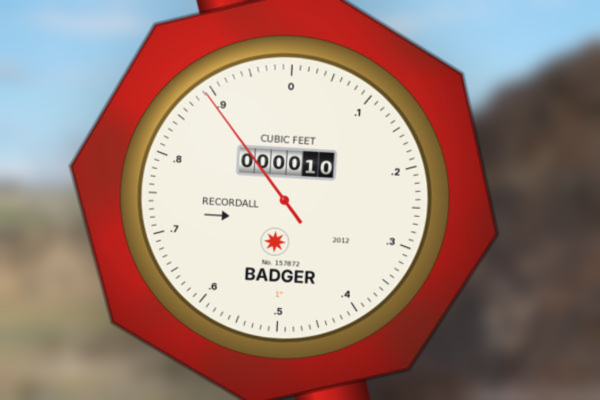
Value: 9.89
